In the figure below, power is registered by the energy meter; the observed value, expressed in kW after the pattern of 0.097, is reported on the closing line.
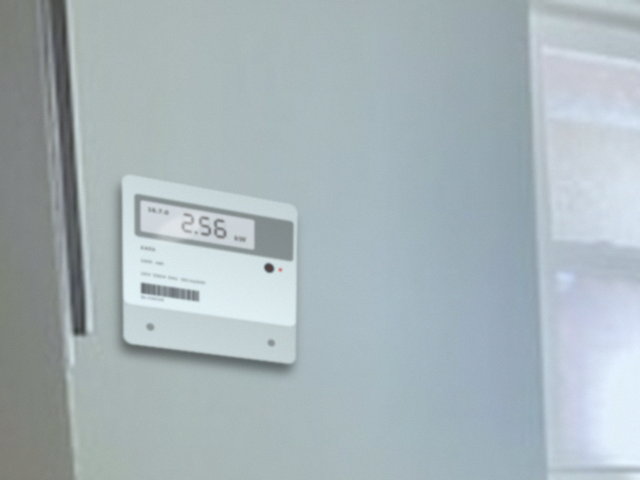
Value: 2.56
